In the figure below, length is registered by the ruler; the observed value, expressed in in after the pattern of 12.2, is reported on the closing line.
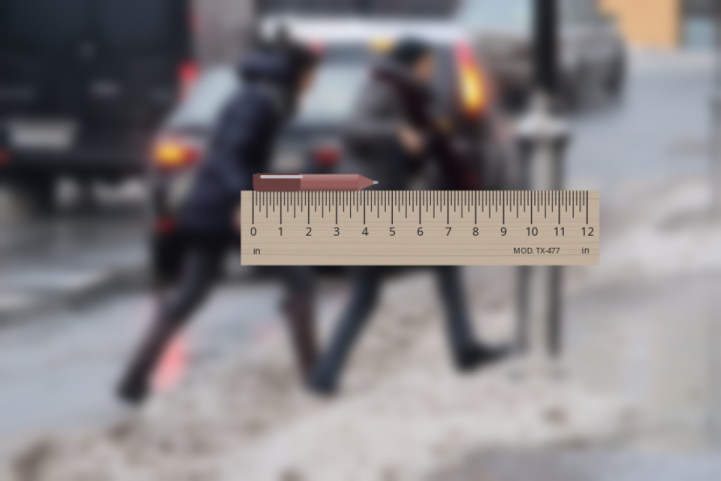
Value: 4.5
